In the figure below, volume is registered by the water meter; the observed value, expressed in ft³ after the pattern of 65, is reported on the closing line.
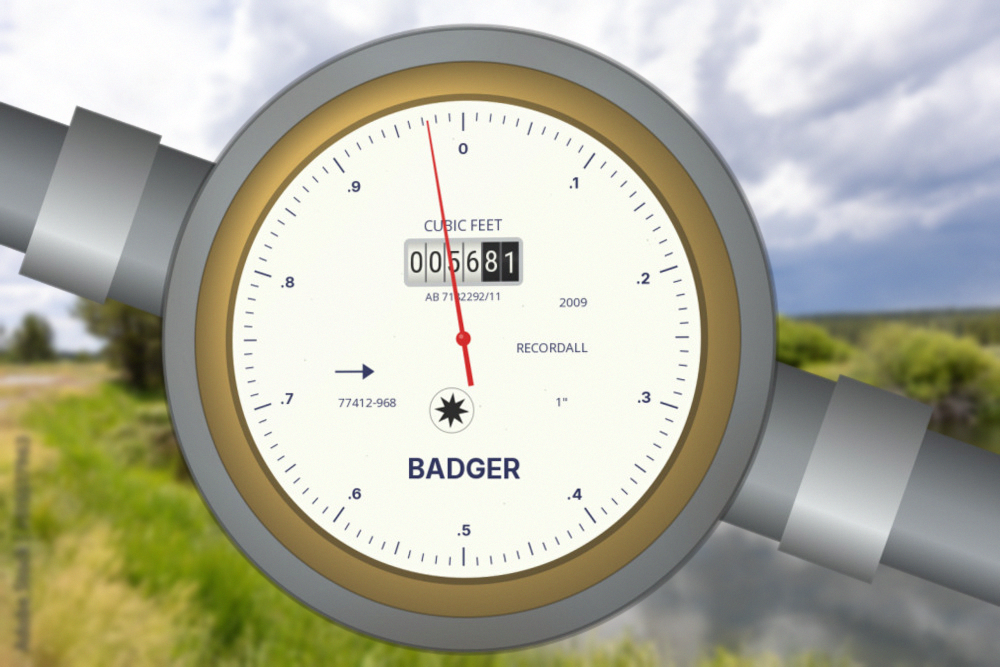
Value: 5680.97
